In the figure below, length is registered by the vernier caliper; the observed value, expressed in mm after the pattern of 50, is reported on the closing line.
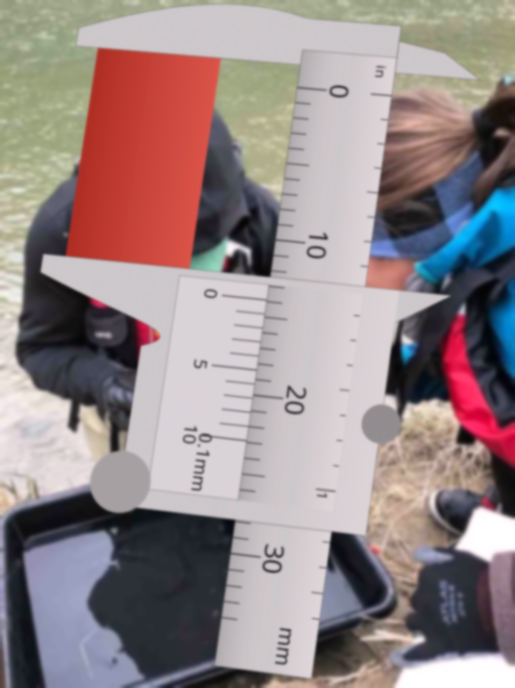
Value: 13.9
